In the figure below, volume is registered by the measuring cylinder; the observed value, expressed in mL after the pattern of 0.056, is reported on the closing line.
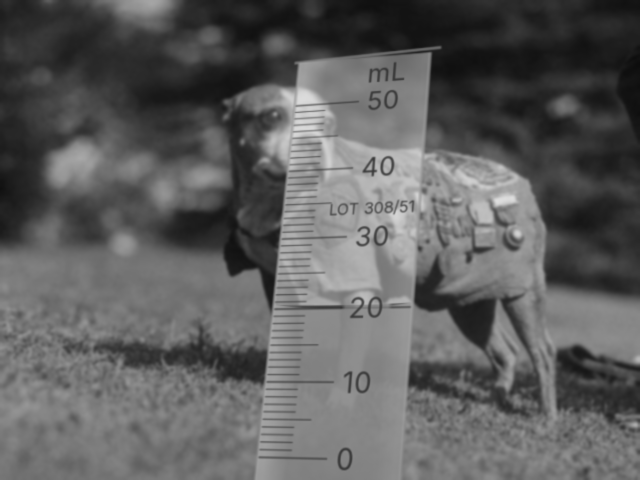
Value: 20
